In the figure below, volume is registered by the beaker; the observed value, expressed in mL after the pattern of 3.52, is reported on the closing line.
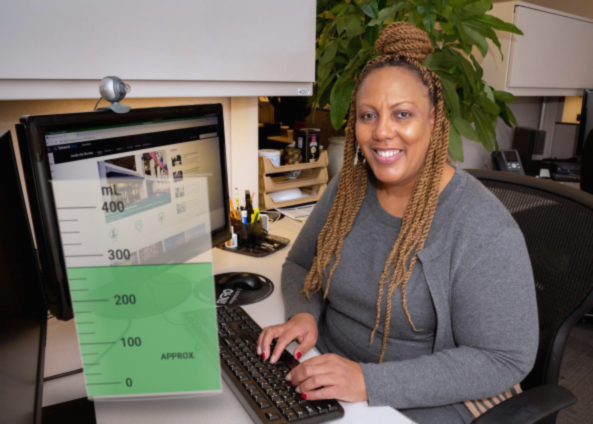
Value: 275
